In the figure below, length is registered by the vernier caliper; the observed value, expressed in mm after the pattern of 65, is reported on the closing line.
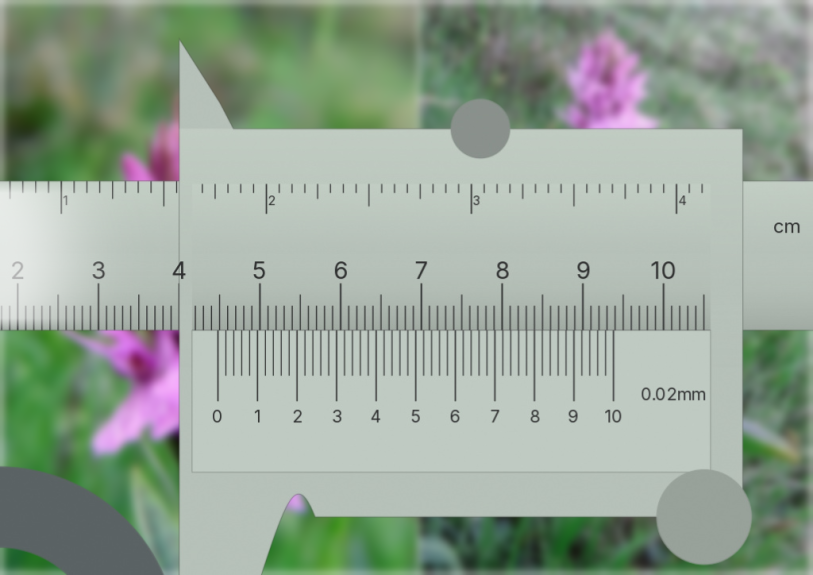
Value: 44.8
